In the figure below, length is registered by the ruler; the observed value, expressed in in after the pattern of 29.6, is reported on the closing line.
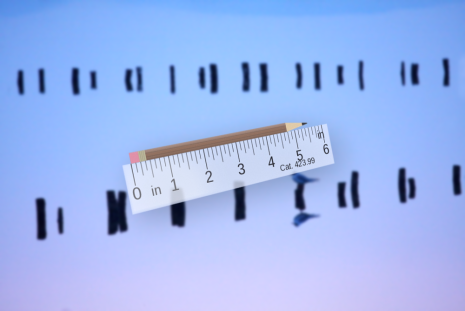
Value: 5.5
